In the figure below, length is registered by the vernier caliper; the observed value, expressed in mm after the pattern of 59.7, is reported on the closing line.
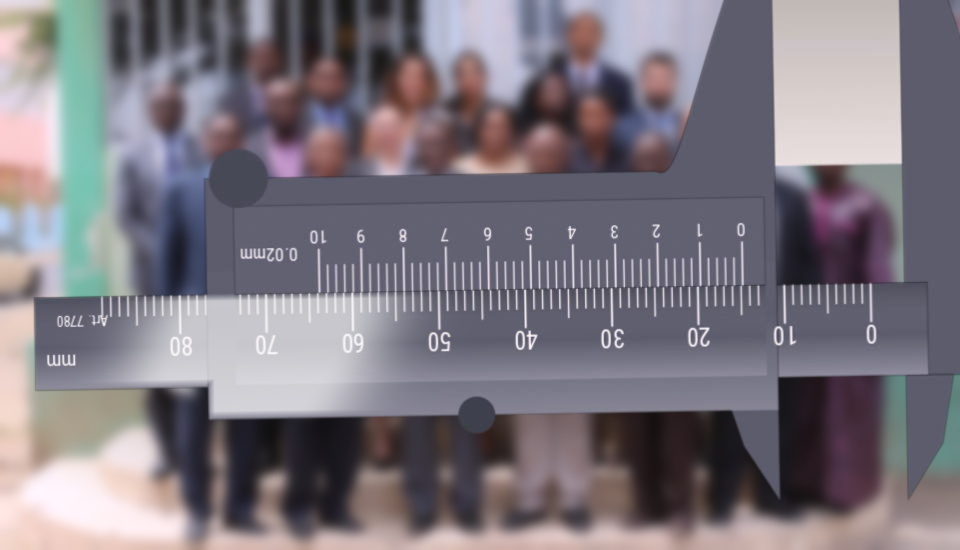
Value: 14.8
